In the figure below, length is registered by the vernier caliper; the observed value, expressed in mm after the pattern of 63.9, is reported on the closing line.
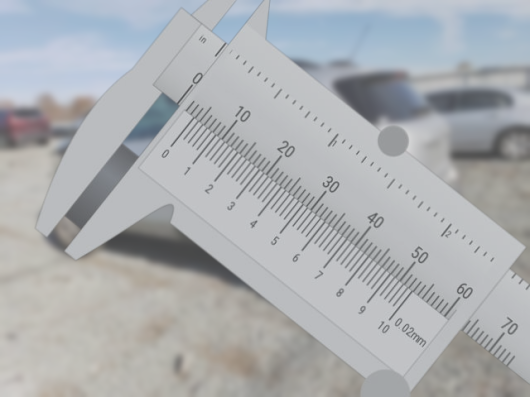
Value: 3.8
